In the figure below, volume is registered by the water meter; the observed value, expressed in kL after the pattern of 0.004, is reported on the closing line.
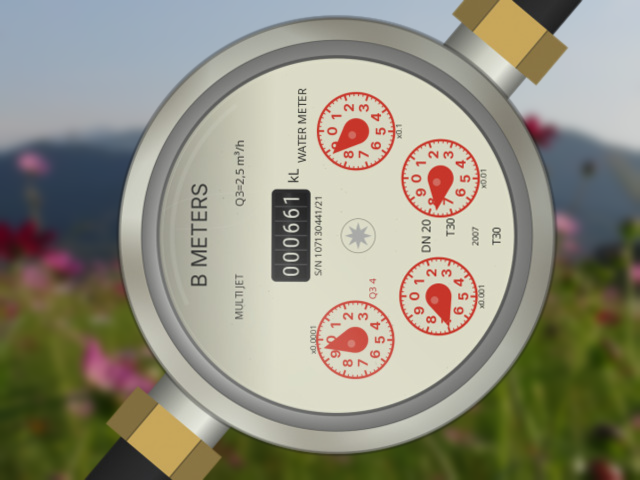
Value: 661.8769
